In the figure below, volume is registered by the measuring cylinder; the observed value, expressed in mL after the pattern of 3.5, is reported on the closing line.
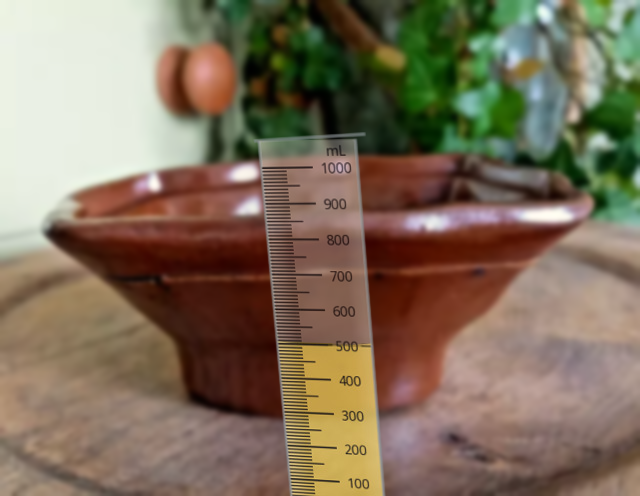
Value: 500
